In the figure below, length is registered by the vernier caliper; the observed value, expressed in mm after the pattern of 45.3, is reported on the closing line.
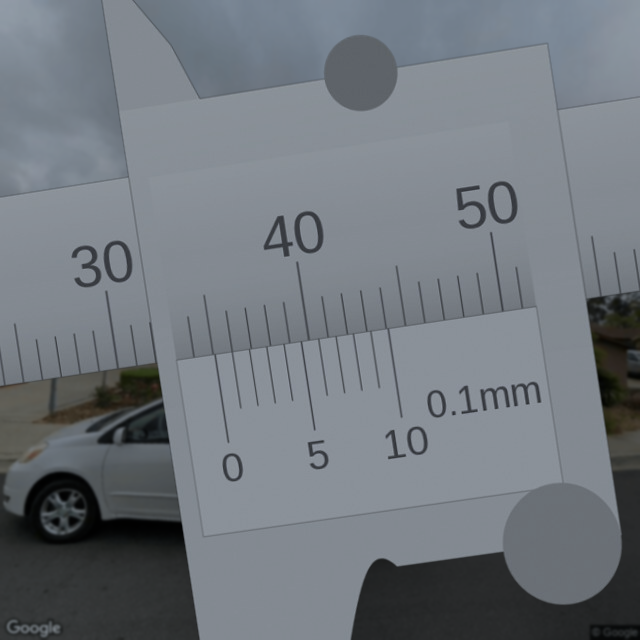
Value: 35.1
